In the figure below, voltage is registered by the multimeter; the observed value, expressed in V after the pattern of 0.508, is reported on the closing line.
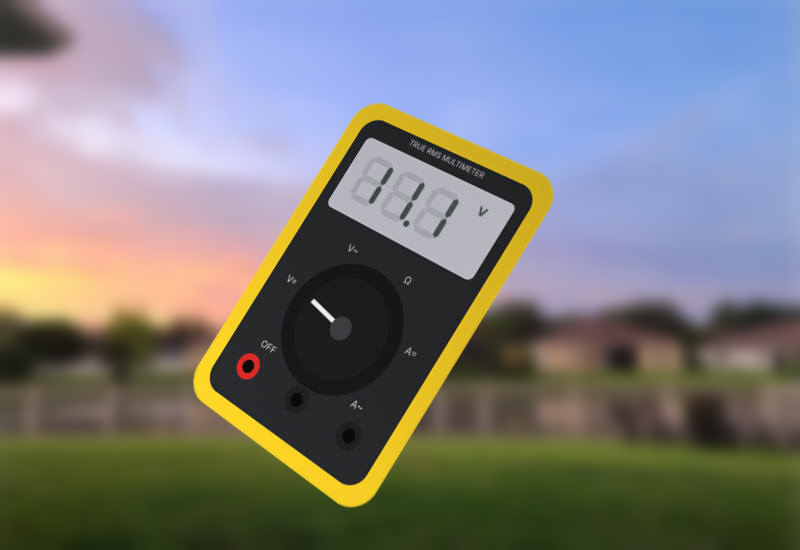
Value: 11.1
